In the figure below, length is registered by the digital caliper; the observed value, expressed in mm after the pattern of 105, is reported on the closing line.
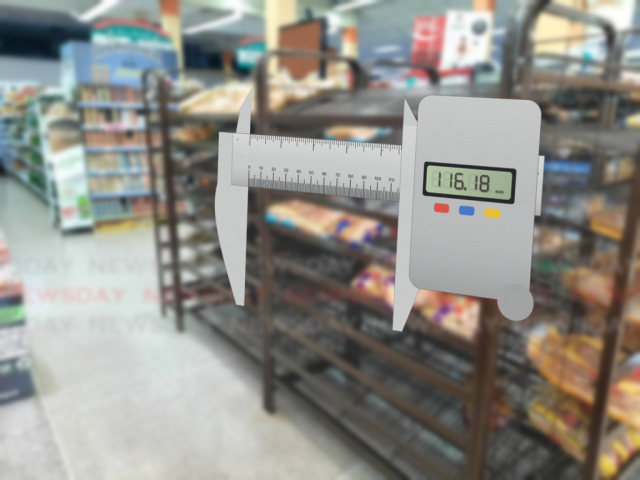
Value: 116.18
